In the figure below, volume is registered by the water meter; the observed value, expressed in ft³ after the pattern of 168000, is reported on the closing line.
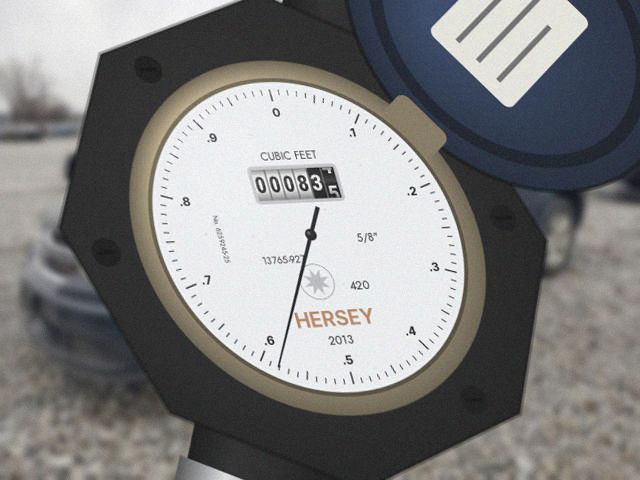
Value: 834.58
